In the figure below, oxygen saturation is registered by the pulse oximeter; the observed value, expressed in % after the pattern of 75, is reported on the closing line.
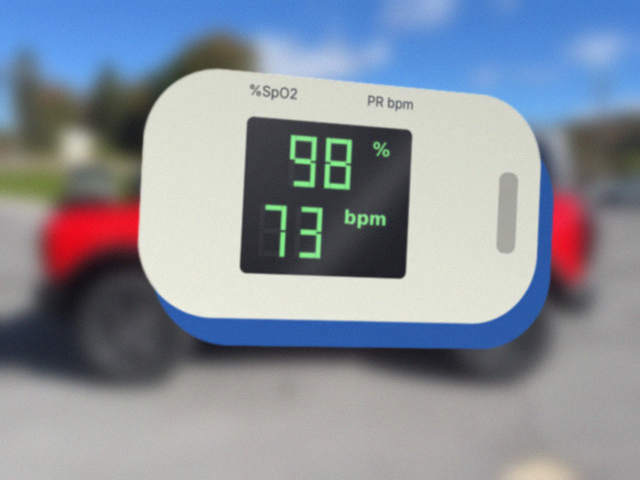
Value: 98
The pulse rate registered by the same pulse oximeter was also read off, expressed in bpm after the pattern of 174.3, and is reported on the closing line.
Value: 73
